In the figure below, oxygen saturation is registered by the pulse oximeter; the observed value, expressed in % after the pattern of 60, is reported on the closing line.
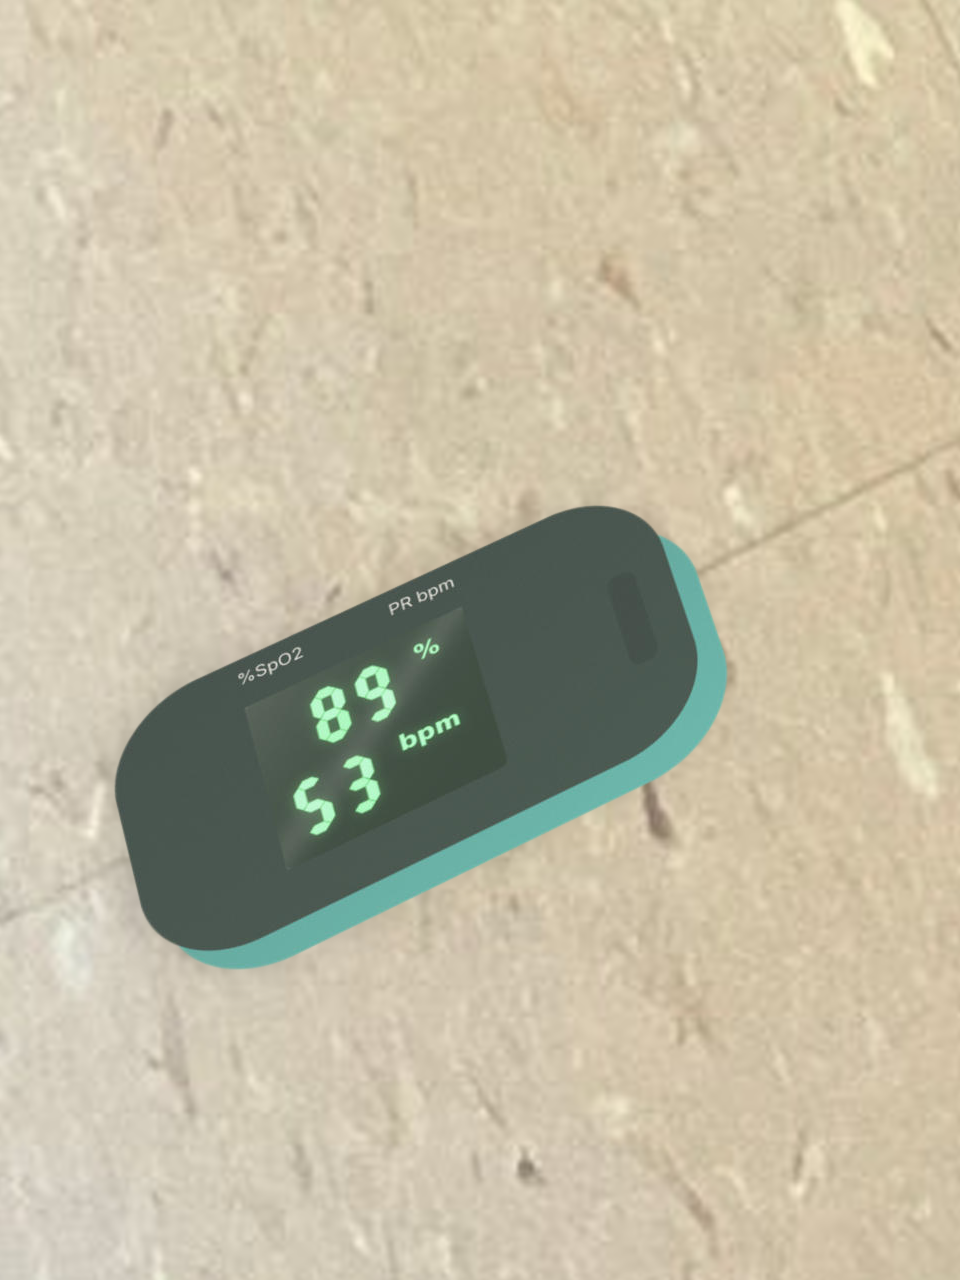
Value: 89
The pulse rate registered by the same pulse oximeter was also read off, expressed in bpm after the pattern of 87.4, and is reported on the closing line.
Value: 53
